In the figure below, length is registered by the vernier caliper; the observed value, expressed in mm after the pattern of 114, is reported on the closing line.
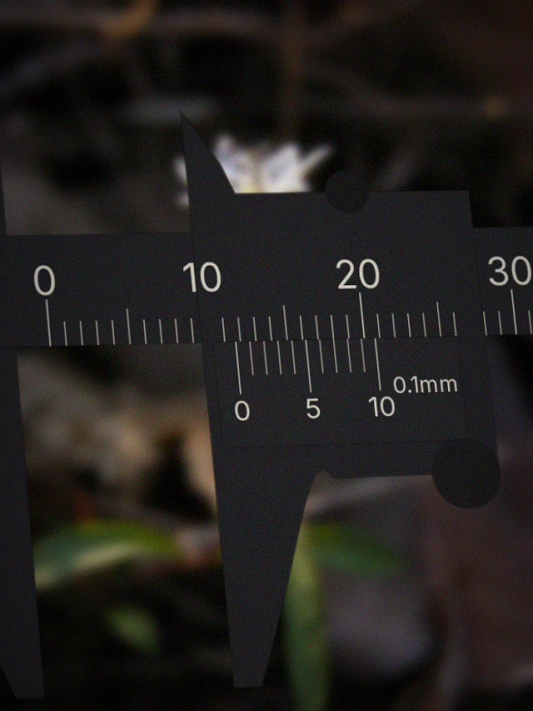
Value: 11.7
